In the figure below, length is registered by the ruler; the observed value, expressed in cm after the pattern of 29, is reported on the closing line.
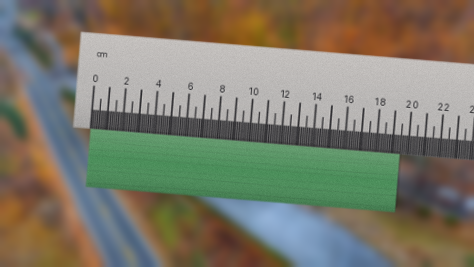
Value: 19.5
